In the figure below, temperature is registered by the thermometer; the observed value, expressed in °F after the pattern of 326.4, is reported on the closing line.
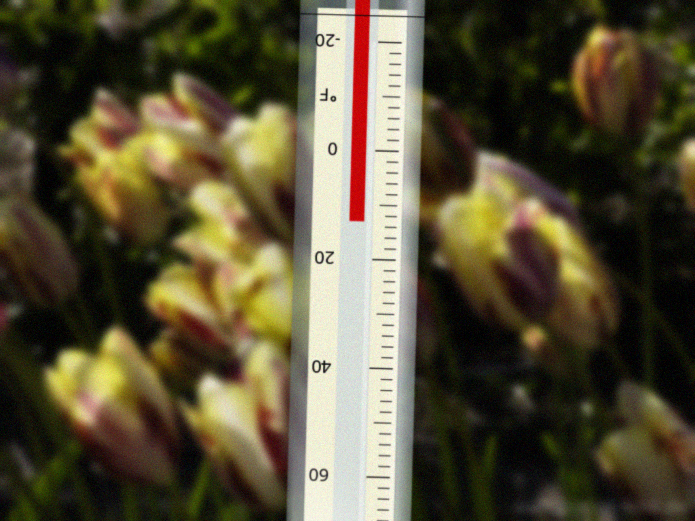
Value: 13
